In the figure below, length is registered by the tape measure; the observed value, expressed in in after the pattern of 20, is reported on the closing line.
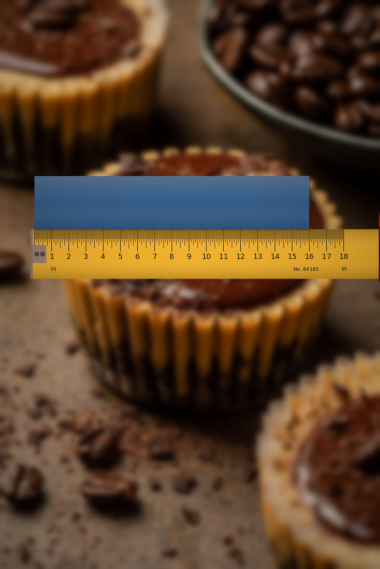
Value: 16
